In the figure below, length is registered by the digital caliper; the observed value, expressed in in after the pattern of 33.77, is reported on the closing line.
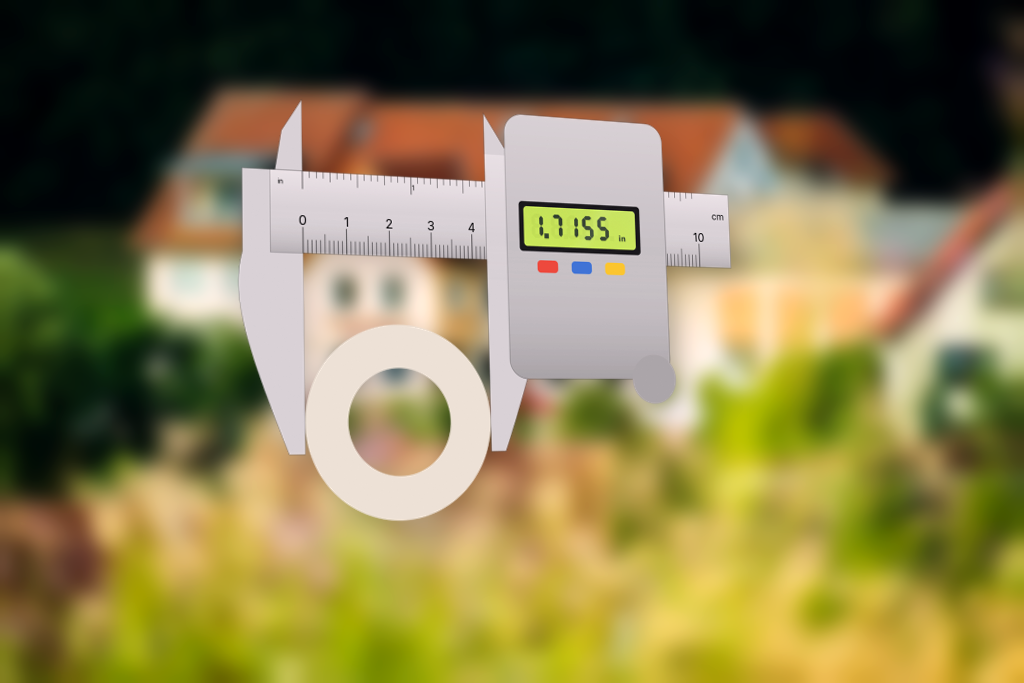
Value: 1.7155
